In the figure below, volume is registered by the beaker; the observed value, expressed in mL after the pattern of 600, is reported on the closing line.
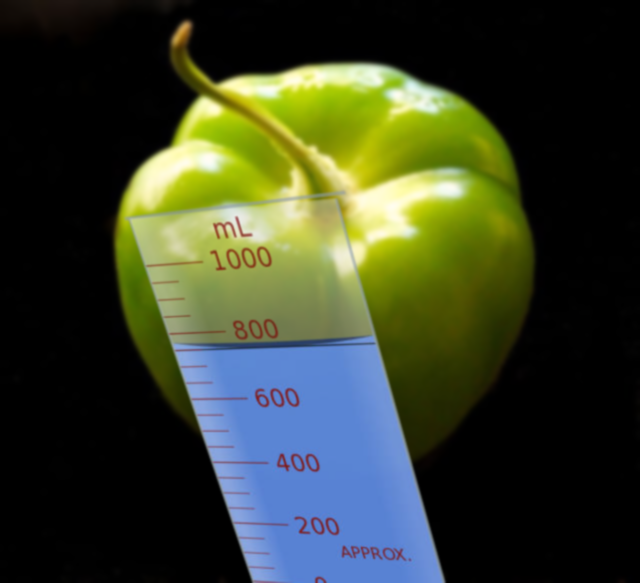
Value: 750
